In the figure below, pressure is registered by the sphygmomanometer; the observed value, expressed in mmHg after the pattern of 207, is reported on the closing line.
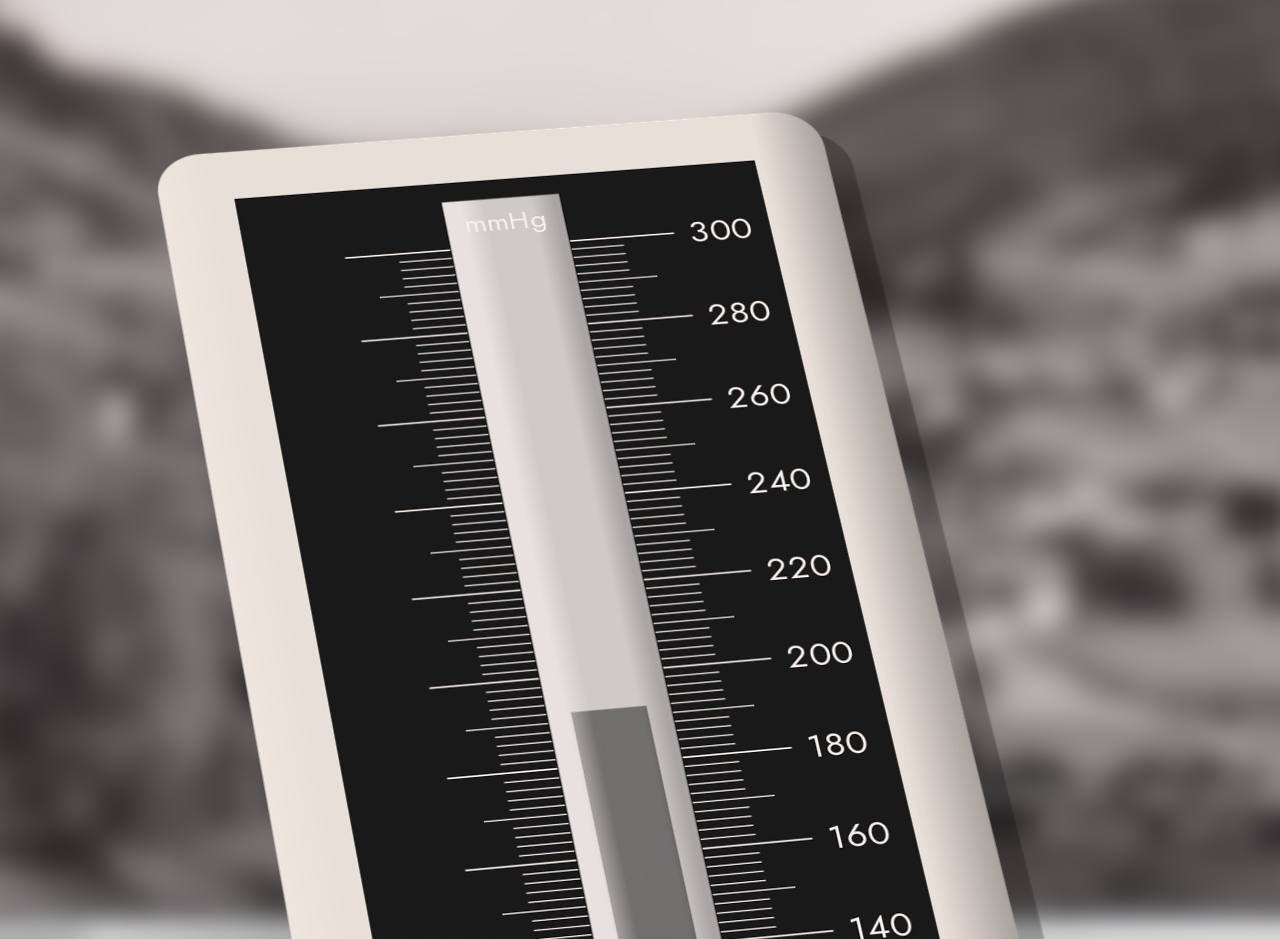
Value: 192
